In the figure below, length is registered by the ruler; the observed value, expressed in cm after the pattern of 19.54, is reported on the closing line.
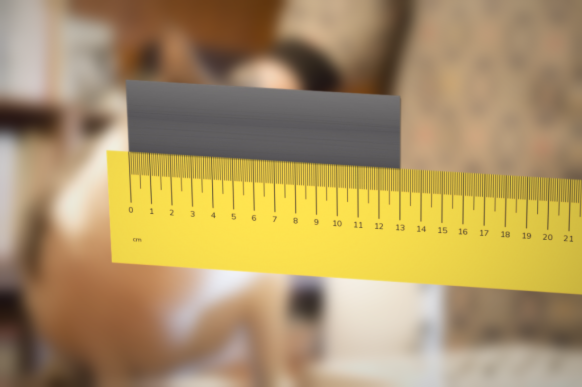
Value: 13
